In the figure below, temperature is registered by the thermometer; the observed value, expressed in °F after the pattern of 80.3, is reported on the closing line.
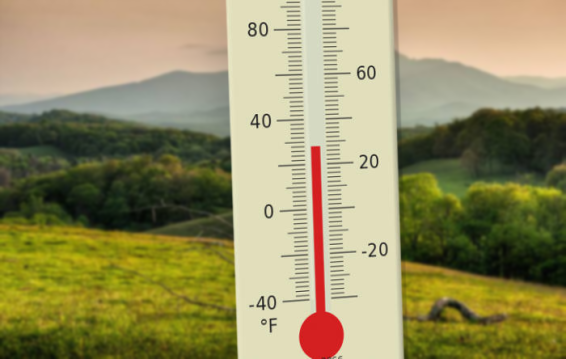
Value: 28
